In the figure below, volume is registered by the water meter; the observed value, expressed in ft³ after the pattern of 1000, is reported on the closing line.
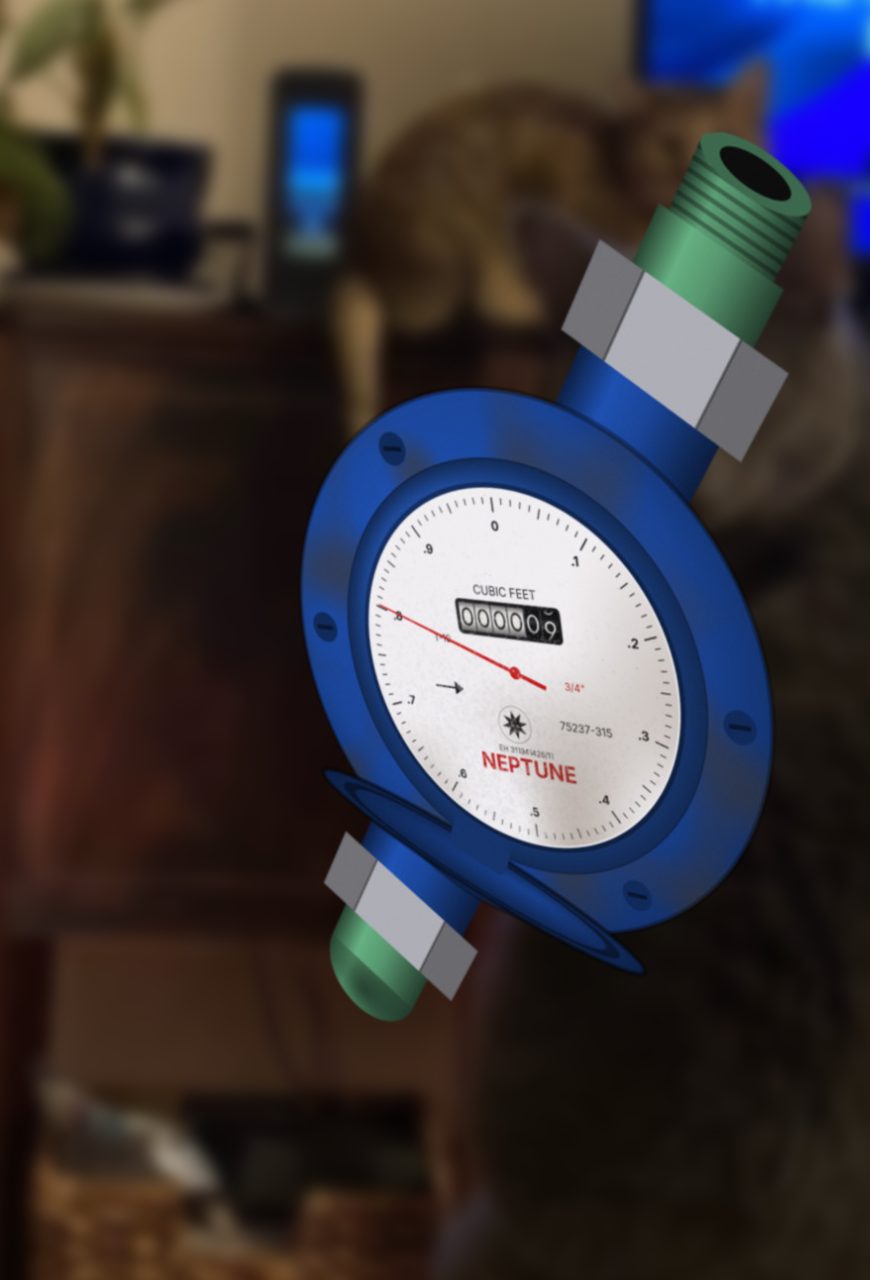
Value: 8.80
